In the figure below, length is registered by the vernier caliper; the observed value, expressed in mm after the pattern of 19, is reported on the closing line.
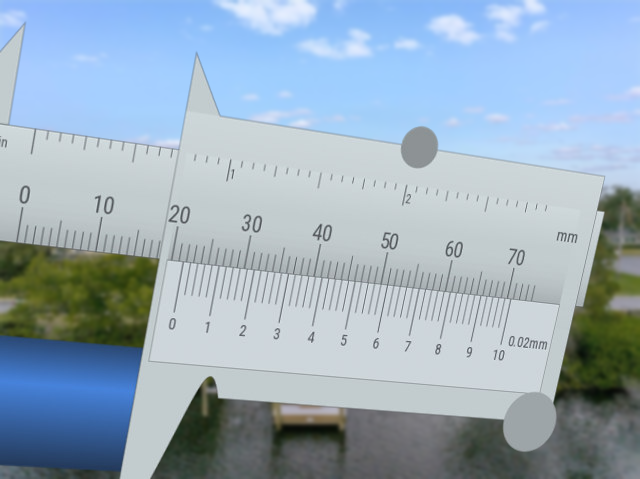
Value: 21.6
